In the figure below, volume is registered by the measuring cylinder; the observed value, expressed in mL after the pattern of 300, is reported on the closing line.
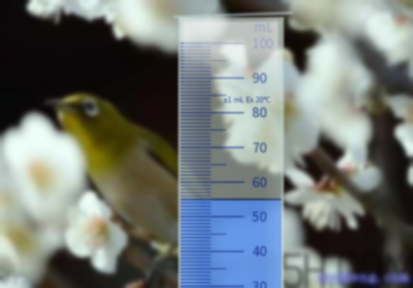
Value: 55
